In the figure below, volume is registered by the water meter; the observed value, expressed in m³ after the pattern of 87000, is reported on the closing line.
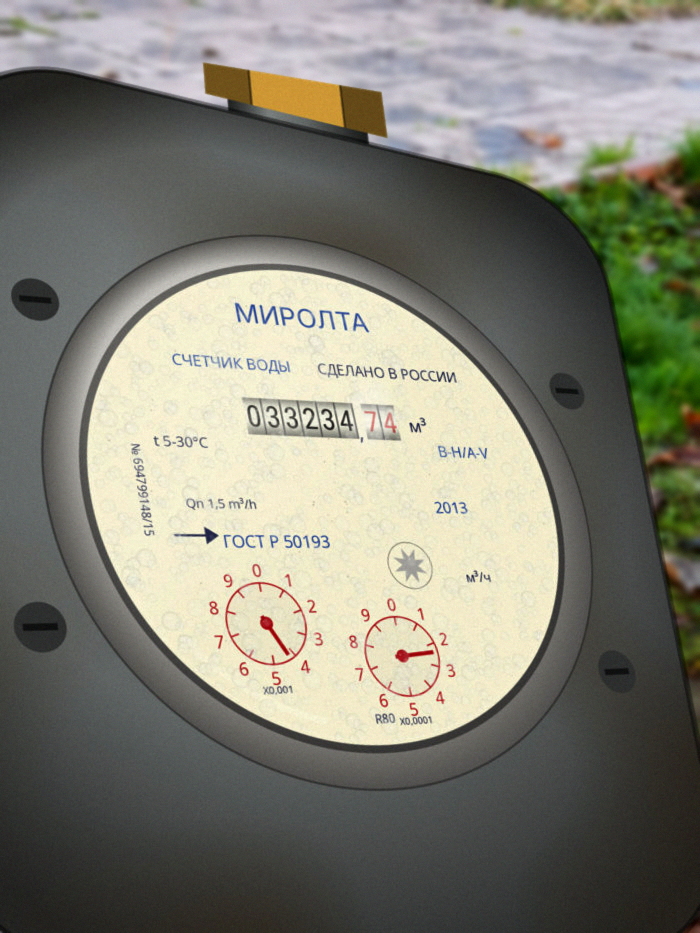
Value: 33234.7442
